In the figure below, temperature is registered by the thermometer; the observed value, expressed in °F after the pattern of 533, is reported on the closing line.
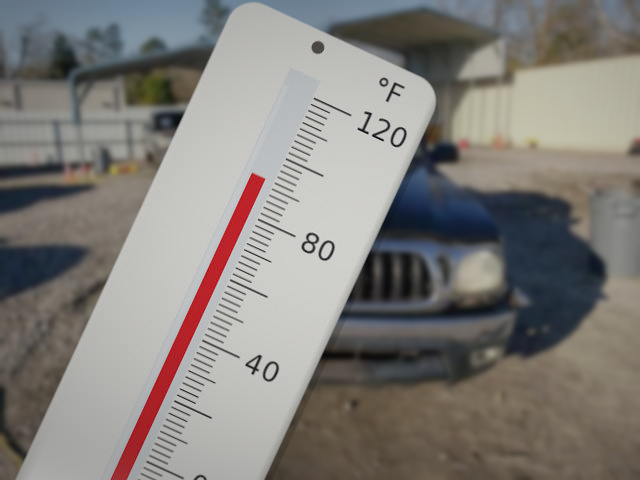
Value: 92
